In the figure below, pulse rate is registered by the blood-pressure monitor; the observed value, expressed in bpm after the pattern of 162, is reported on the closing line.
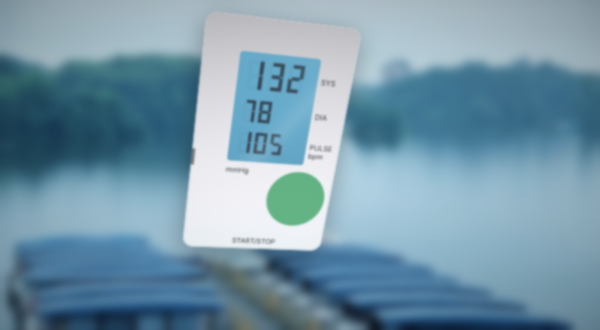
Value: 105
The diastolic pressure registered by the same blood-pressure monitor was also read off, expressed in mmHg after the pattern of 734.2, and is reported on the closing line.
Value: 78
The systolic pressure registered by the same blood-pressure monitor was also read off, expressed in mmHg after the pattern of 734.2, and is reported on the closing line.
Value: 132
